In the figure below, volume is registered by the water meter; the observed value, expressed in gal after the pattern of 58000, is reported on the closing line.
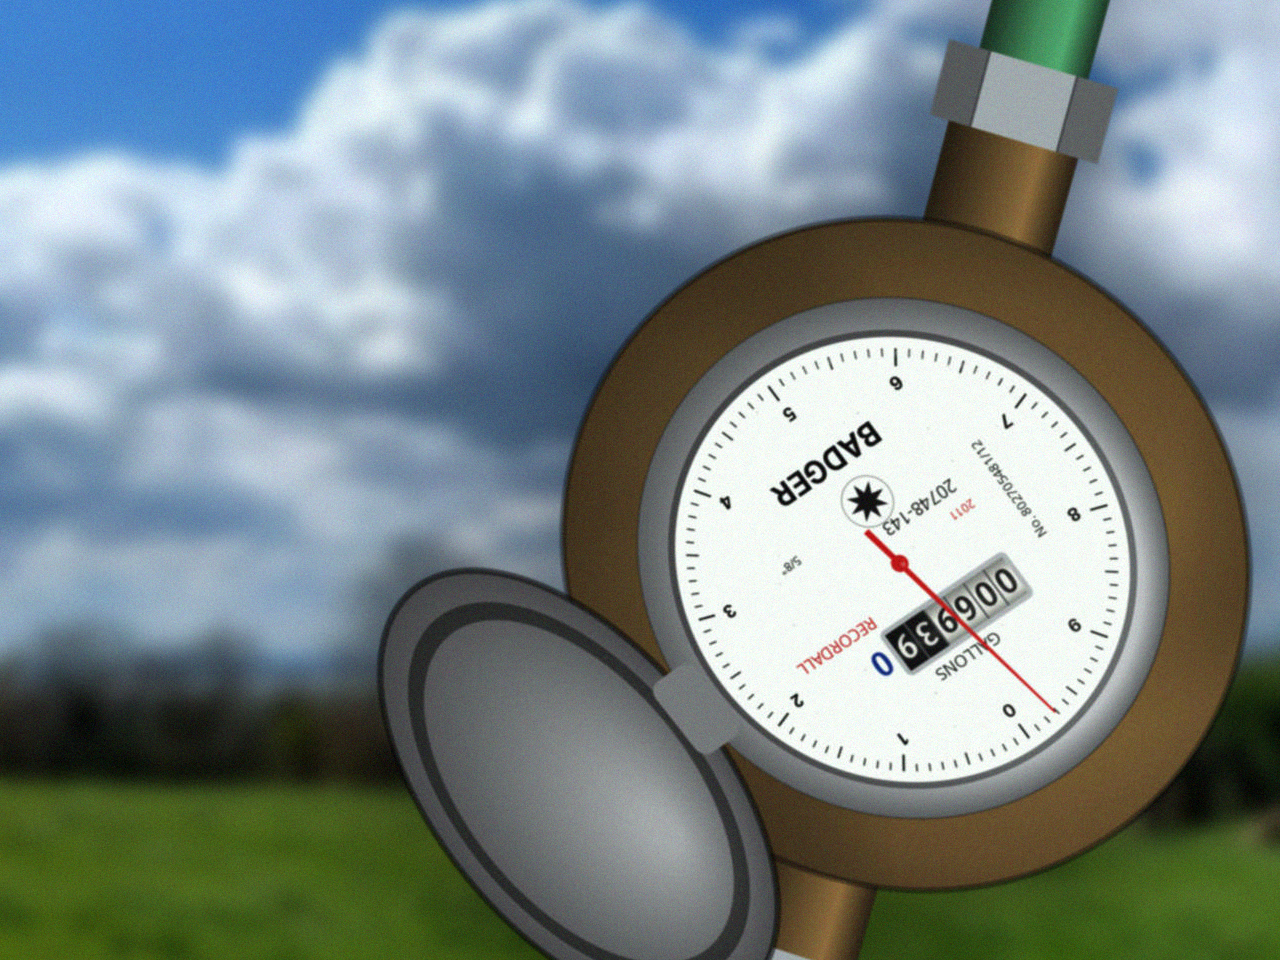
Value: 69389.7
